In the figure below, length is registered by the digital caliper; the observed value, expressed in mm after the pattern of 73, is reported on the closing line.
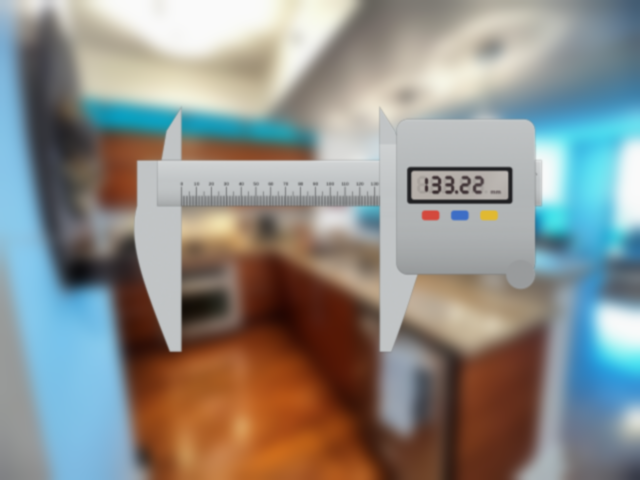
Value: 133.22
